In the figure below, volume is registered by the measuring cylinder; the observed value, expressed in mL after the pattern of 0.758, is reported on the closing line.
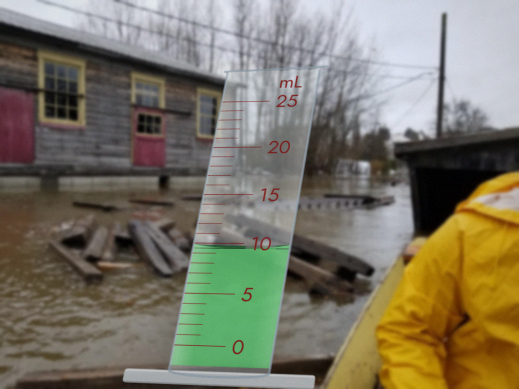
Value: 9.5
